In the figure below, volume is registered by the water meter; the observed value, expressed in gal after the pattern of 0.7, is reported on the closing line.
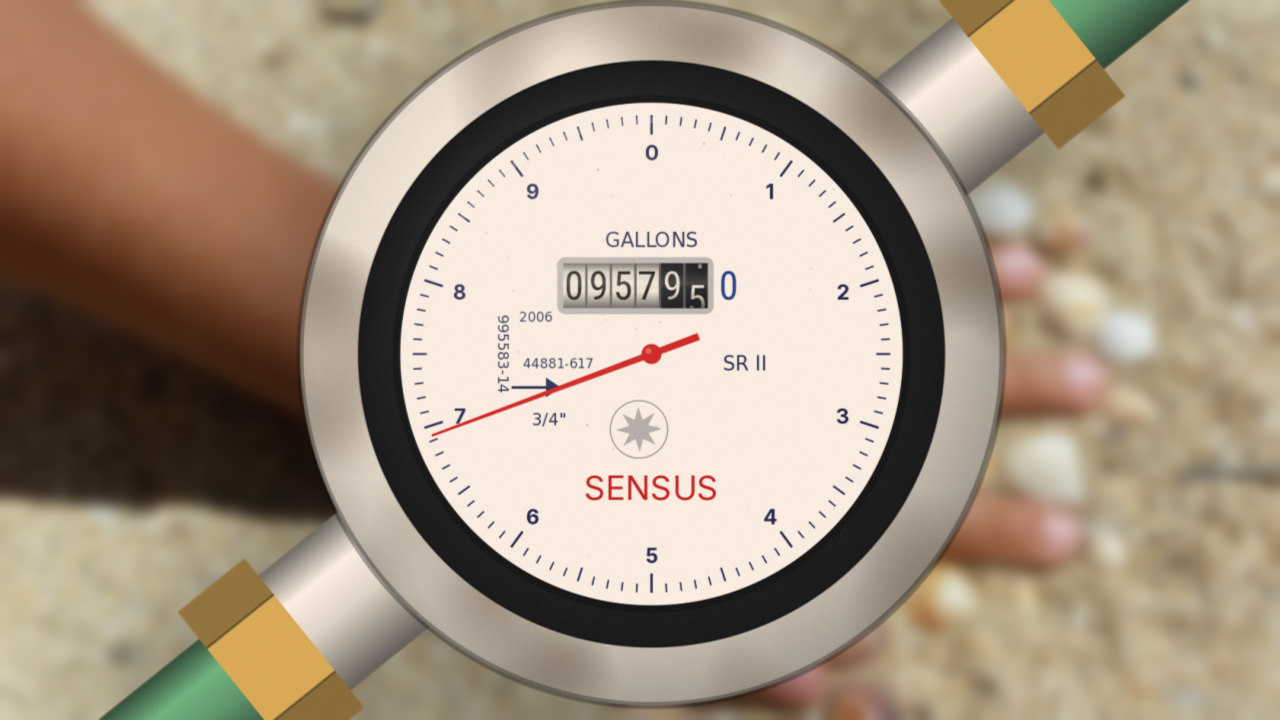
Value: 957946.9
